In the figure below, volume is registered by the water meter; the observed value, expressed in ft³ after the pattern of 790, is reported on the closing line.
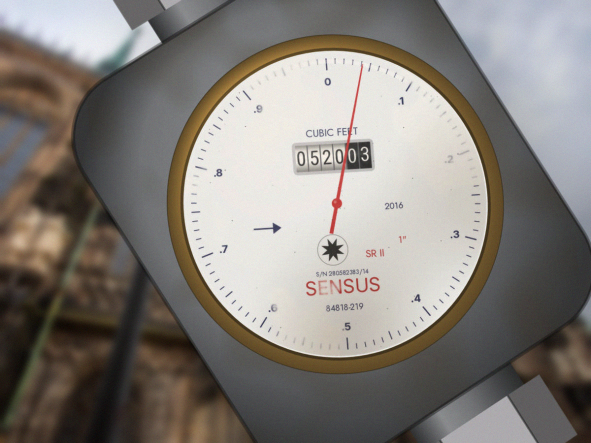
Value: 52003.04
